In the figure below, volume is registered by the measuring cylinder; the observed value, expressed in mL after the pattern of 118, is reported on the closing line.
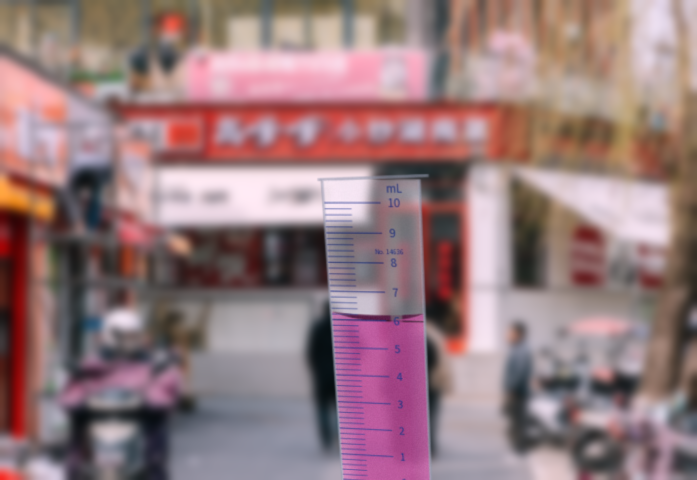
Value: 6
